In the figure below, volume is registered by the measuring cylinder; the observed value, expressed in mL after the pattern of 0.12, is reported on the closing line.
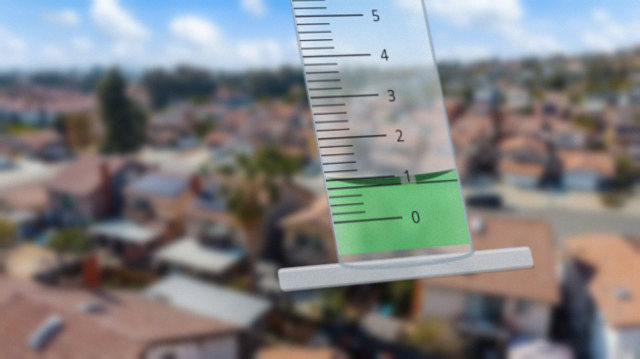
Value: 0.8
